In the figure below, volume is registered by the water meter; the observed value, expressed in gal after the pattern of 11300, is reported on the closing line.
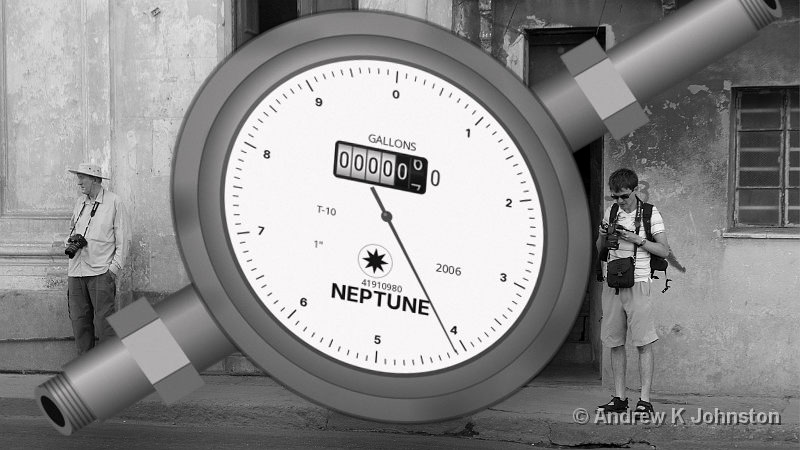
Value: 64.1
